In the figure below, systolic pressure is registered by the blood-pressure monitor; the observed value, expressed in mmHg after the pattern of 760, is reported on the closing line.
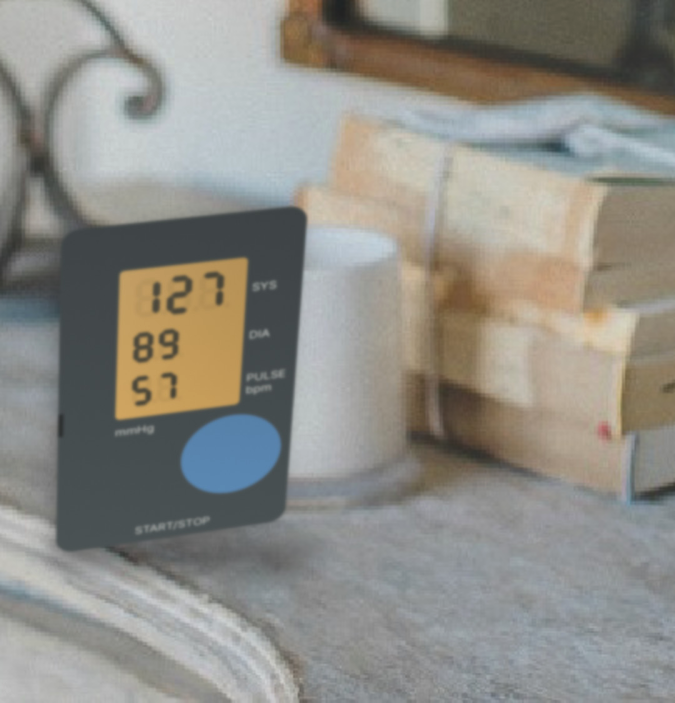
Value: 127
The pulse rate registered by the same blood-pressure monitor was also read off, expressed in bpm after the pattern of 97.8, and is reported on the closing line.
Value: 57
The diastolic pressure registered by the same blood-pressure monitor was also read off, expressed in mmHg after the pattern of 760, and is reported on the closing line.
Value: 89
